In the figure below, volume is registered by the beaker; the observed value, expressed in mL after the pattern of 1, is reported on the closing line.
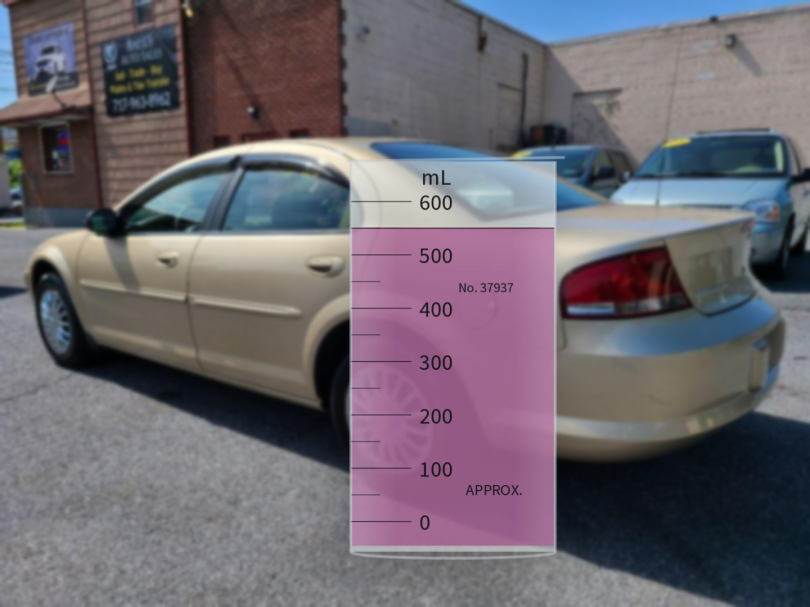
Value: 550
